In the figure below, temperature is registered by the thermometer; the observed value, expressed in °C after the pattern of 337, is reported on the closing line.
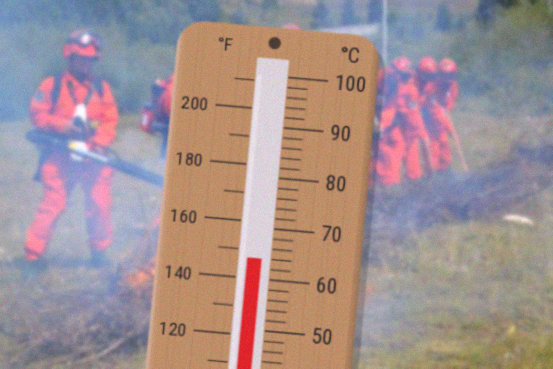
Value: 64
